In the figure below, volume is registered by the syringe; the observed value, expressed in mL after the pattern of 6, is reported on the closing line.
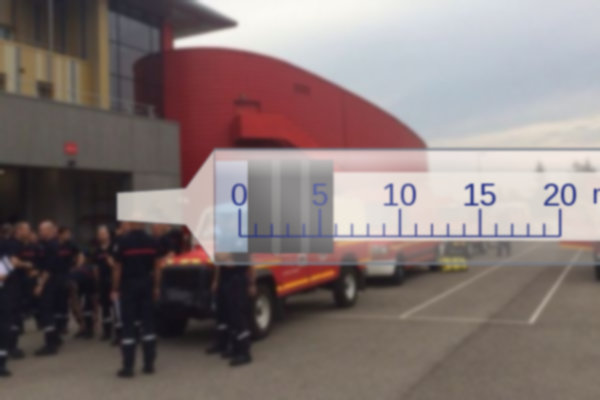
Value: 0.5
